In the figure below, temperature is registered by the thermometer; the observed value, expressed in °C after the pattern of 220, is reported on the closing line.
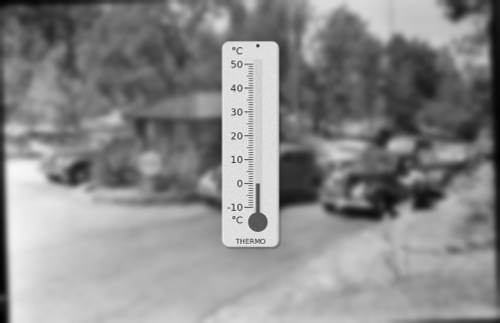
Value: 0
